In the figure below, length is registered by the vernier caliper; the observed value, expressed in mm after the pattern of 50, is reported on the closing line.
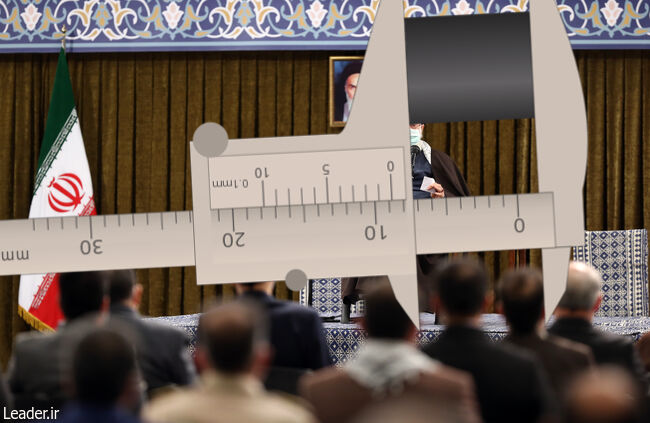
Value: 8.8
